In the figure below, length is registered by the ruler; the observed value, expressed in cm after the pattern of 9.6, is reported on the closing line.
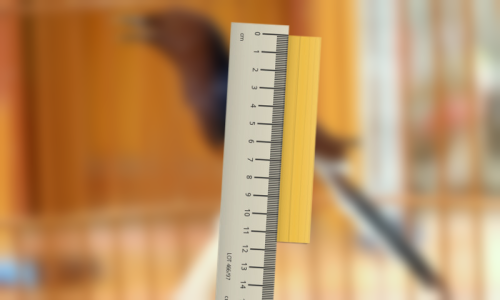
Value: 11.5
